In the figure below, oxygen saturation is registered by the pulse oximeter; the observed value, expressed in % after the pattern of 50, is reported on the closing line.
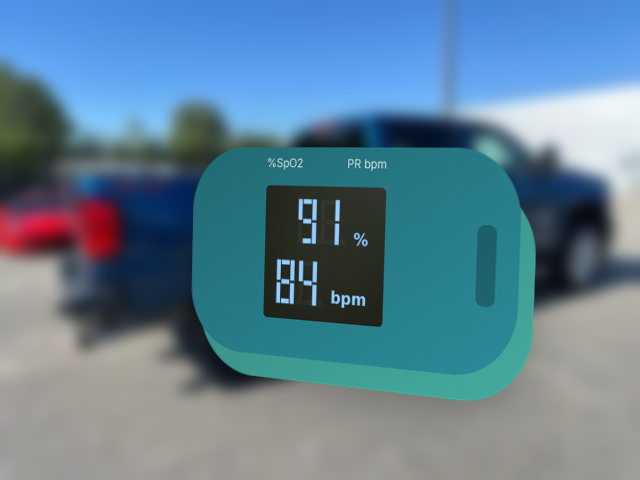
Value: 91
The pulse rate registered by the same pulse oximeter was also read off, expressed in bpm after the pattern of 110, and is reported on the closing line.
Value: 84
